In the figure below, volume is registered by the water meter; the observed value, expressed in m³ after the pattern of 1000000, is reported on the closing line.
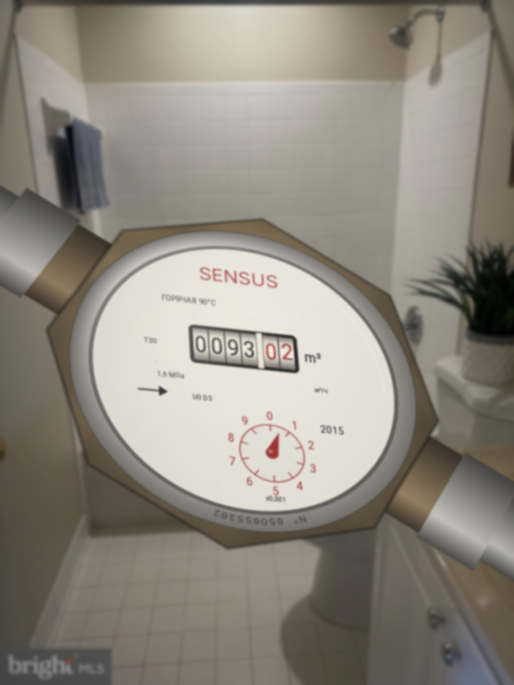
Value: 93.020
